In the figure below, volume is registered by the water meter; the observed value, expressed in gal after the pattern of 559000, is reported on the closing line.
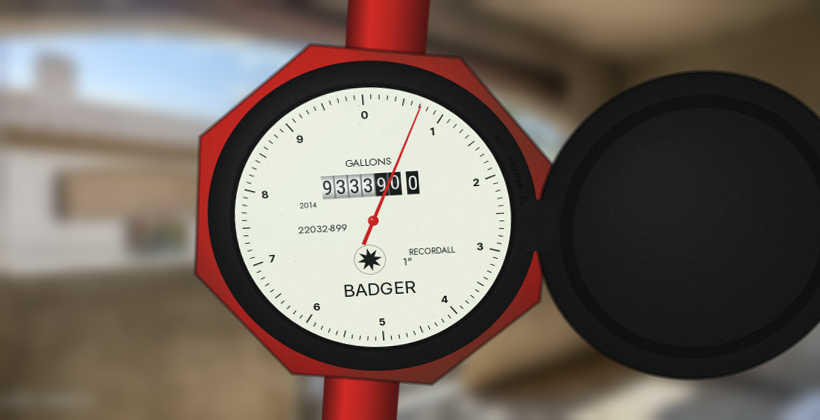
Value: 9333900.7
